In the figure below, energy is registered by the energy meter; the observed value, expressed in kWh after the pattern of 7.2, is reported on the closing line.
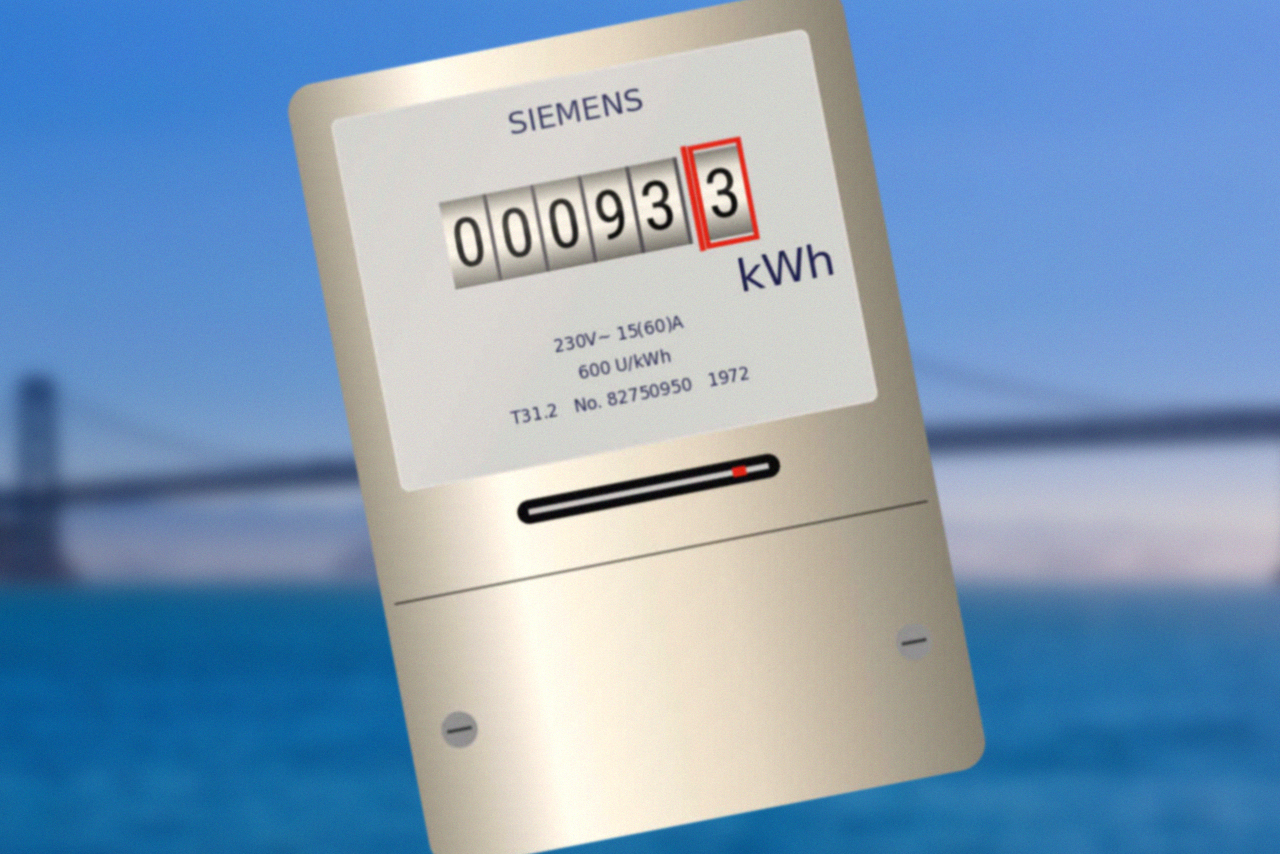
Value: 93.3
